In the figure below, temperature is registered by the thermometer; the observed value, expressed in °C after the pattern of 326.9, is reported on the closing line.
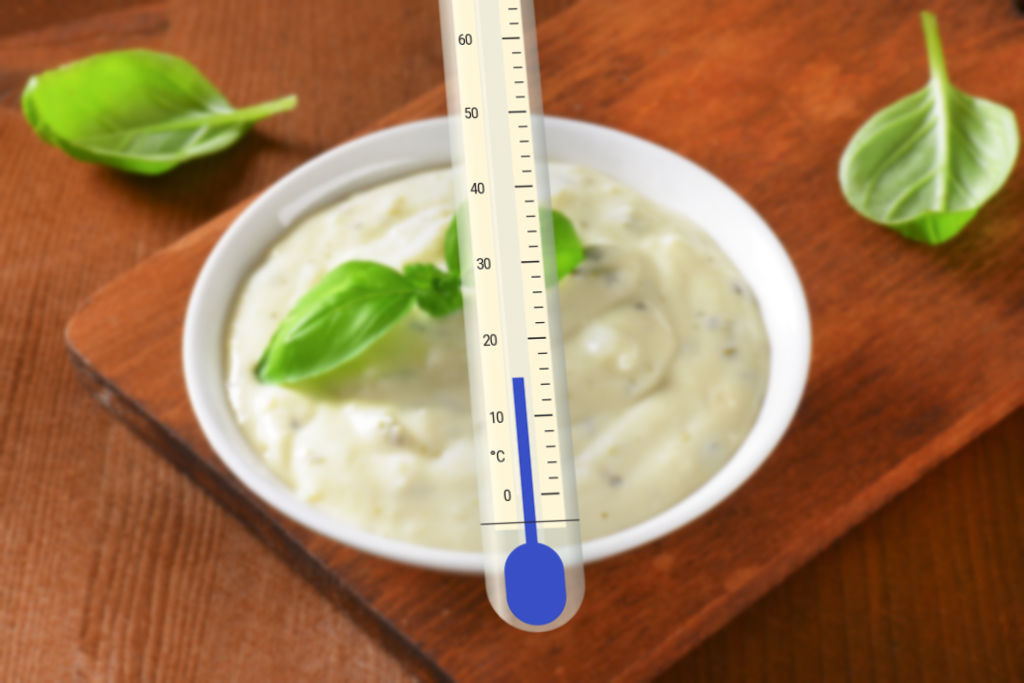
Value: 15
